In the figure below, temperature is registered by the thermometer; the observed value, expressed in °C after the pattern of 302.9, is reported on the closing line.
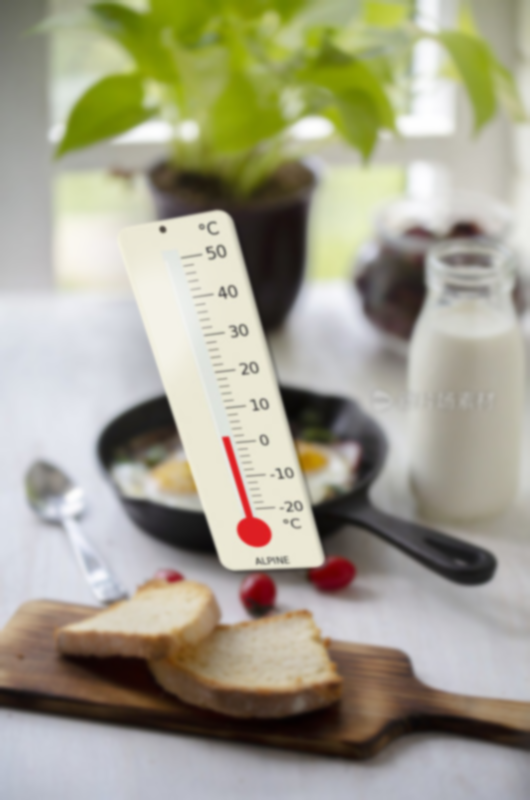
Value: 2
